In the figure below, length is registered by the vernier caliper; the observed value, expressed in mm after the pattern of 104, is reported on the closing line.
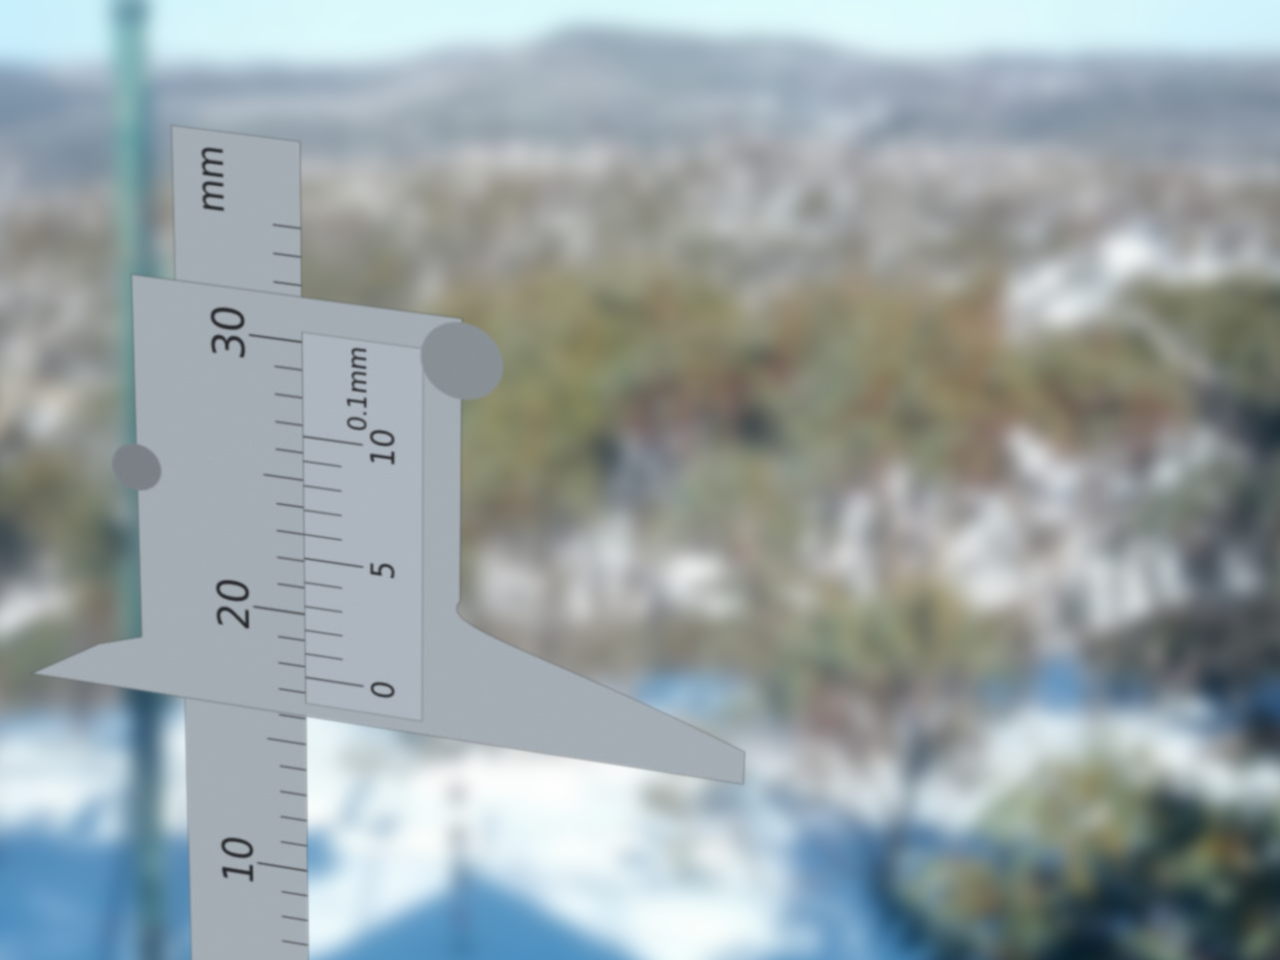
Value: 17.6
